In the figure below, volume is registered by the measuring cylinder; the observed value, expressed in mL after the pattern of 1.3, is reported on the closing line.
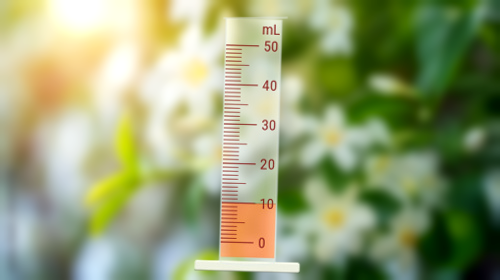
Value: 10
